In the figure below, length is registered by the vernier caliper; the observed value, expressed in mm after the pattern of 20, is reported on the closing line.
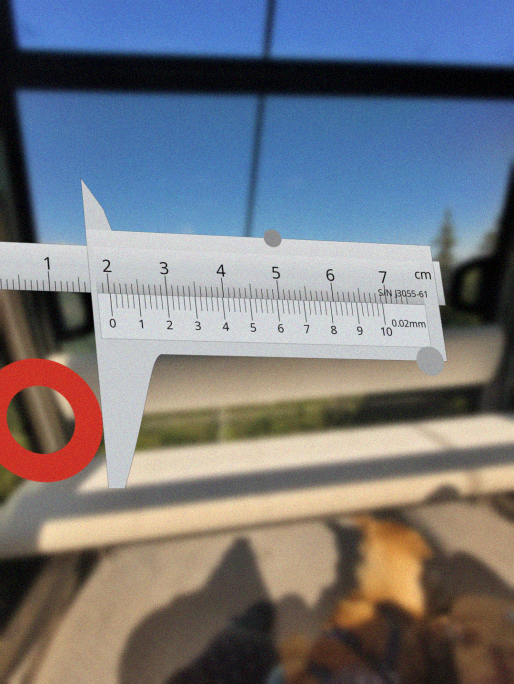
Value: 20.2
